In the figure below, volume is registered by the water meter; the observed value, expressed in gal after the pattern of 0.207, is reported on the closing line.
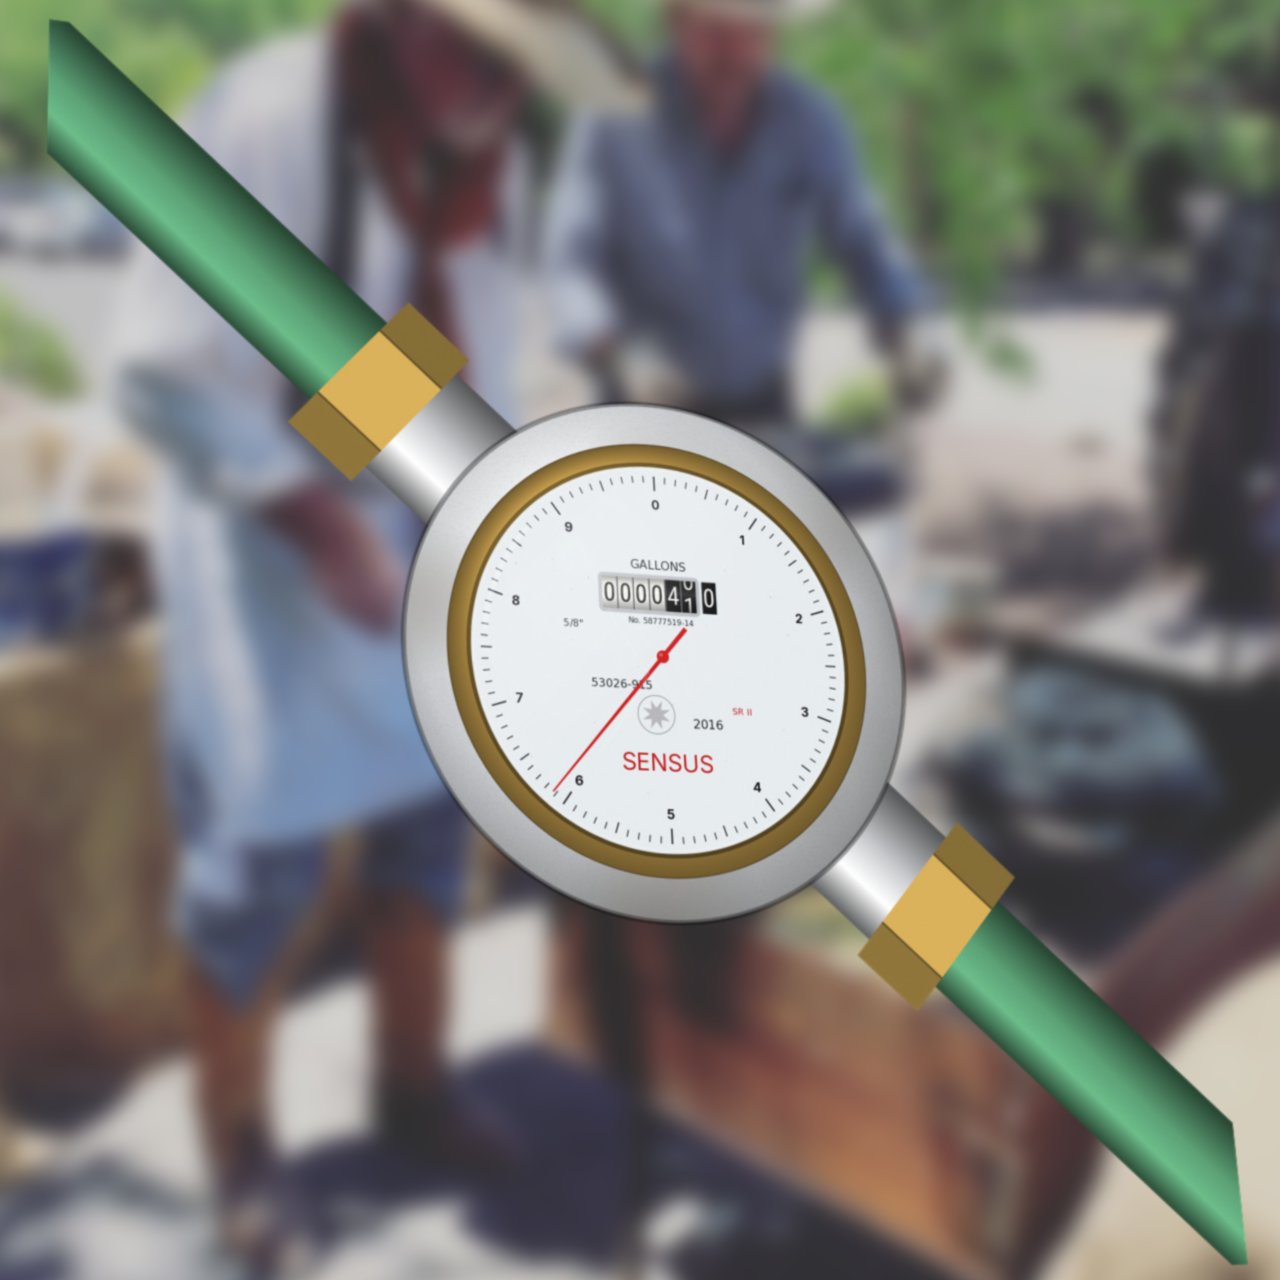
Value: 406.1
